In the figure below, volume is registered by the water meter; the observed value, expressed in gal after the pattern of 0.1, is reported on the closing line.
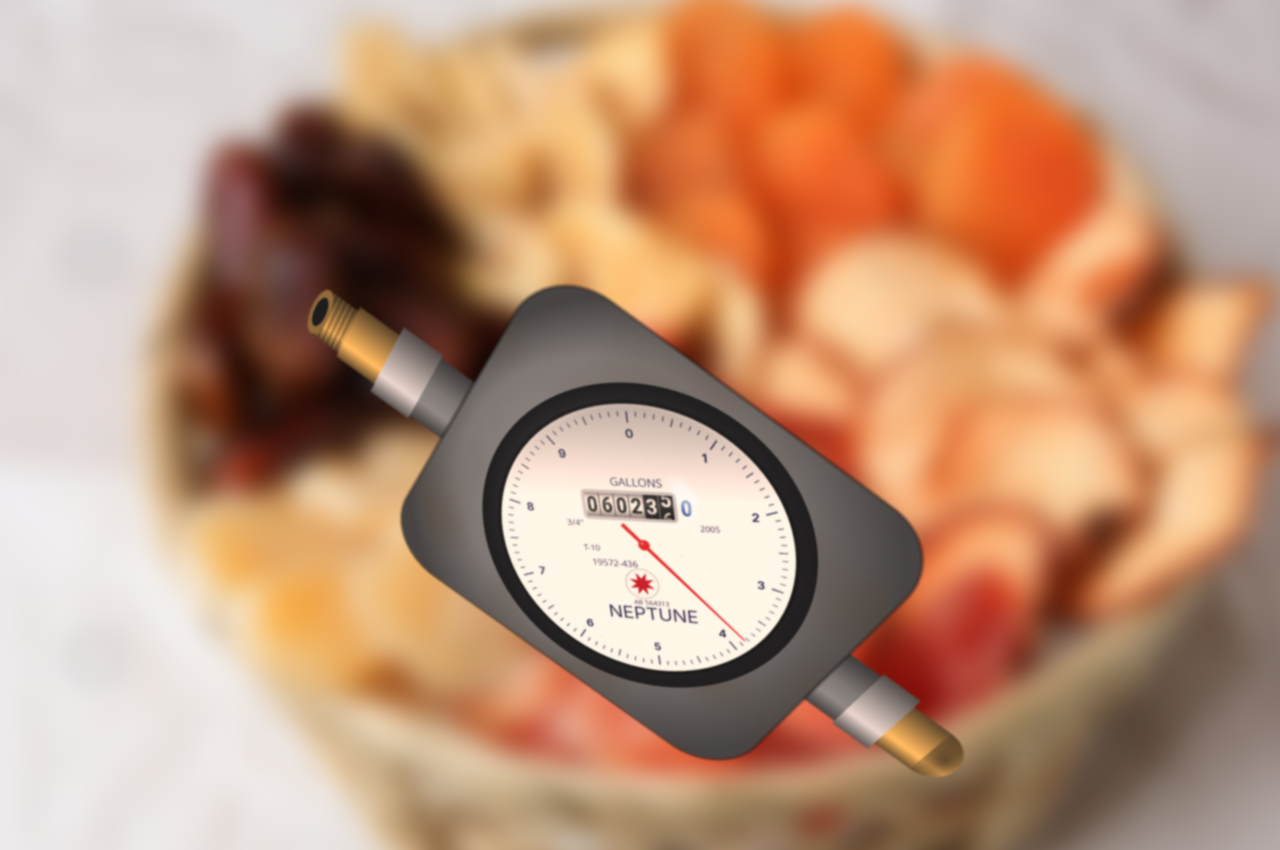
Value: 602353.8
